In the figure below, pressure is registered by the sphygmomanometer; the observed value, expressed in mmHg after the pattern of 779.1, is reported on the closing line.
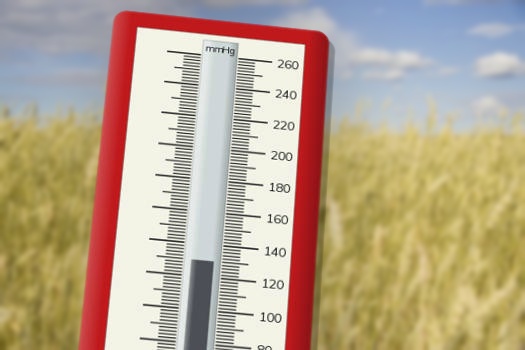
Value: 130
